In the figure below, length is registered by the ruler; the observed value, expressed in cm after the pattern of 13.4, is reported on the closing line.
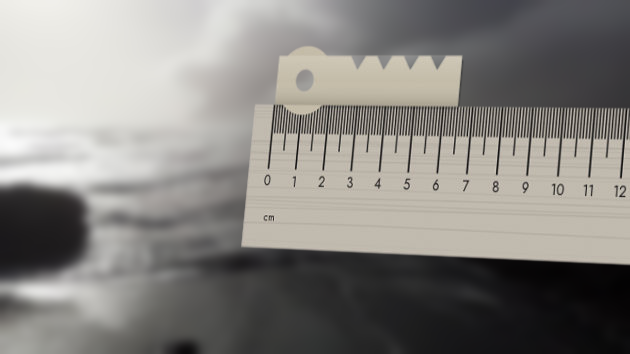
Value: 6.5
